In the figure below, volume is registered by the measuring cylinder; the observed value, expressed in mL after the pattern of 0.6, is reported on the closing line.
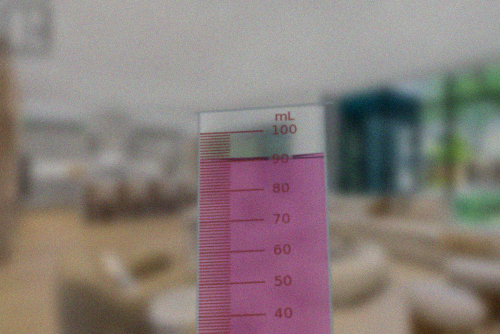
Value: 90
